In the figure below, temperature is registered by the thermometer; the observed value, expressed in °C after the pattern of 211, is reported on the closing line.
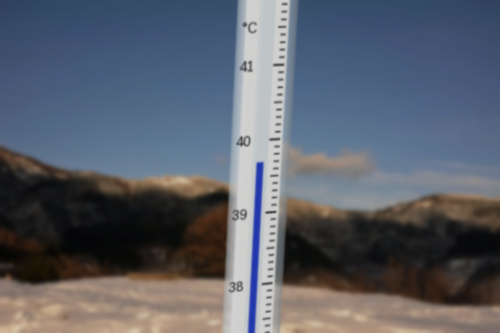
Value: 39.7
